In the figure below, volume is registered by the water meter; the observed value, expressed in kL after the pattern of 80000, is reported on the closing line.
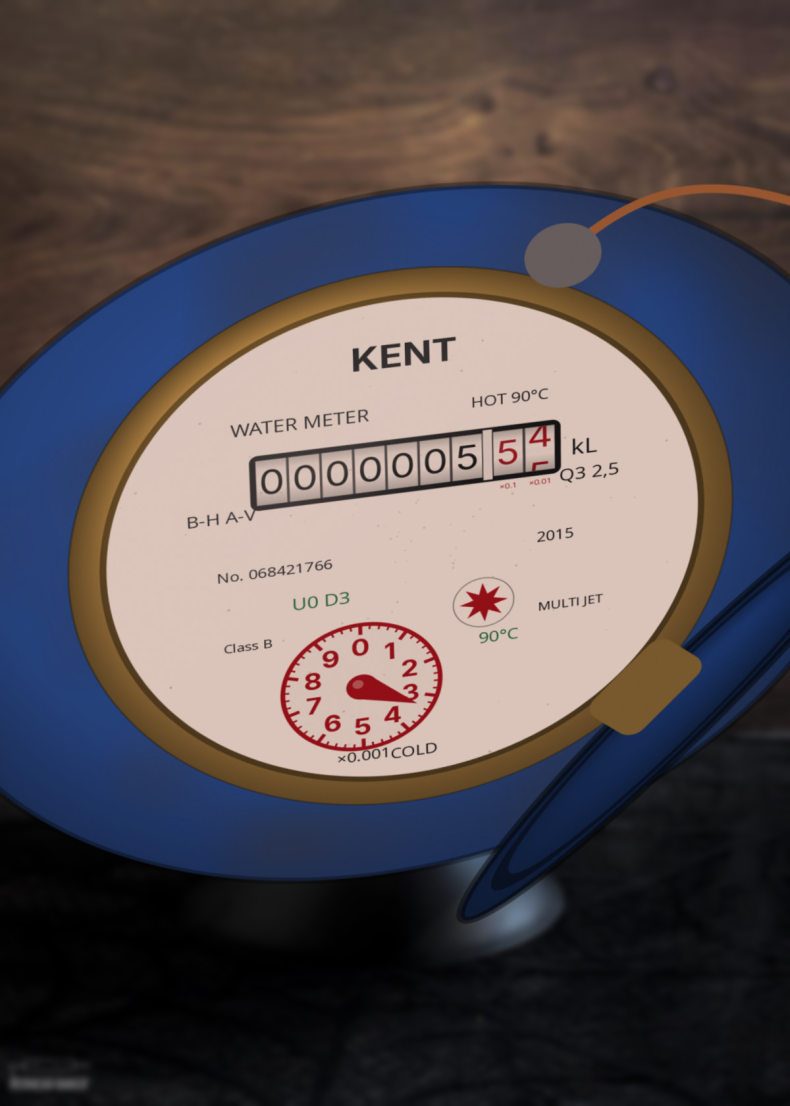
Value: 5.543
